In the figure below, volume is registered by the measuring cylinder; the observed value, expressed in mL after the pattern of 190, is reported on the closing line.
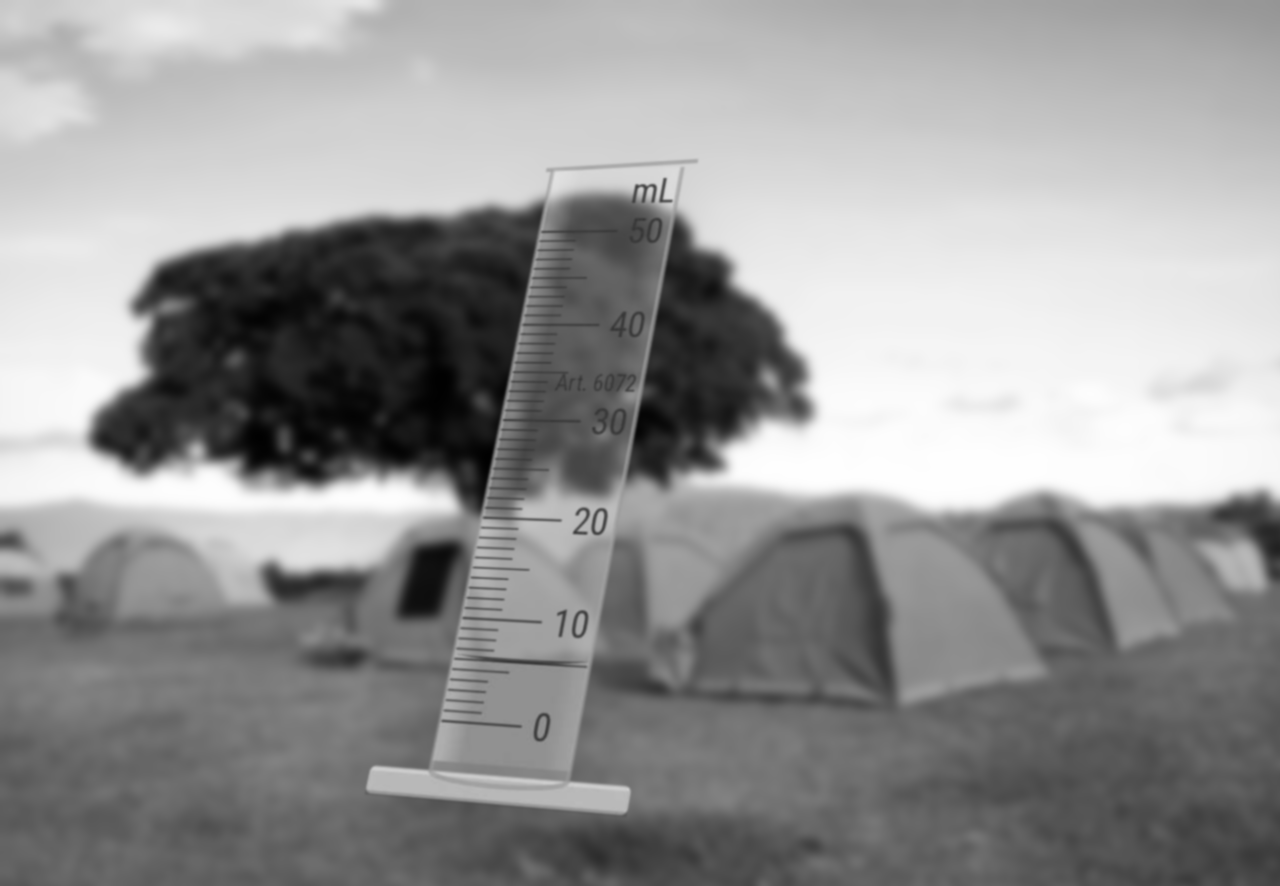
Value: 6
